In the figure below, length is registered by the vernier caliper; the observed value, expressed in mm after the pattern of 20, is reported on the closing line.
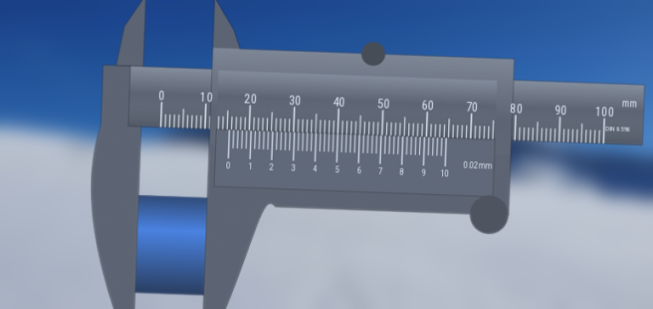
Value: 15.5
